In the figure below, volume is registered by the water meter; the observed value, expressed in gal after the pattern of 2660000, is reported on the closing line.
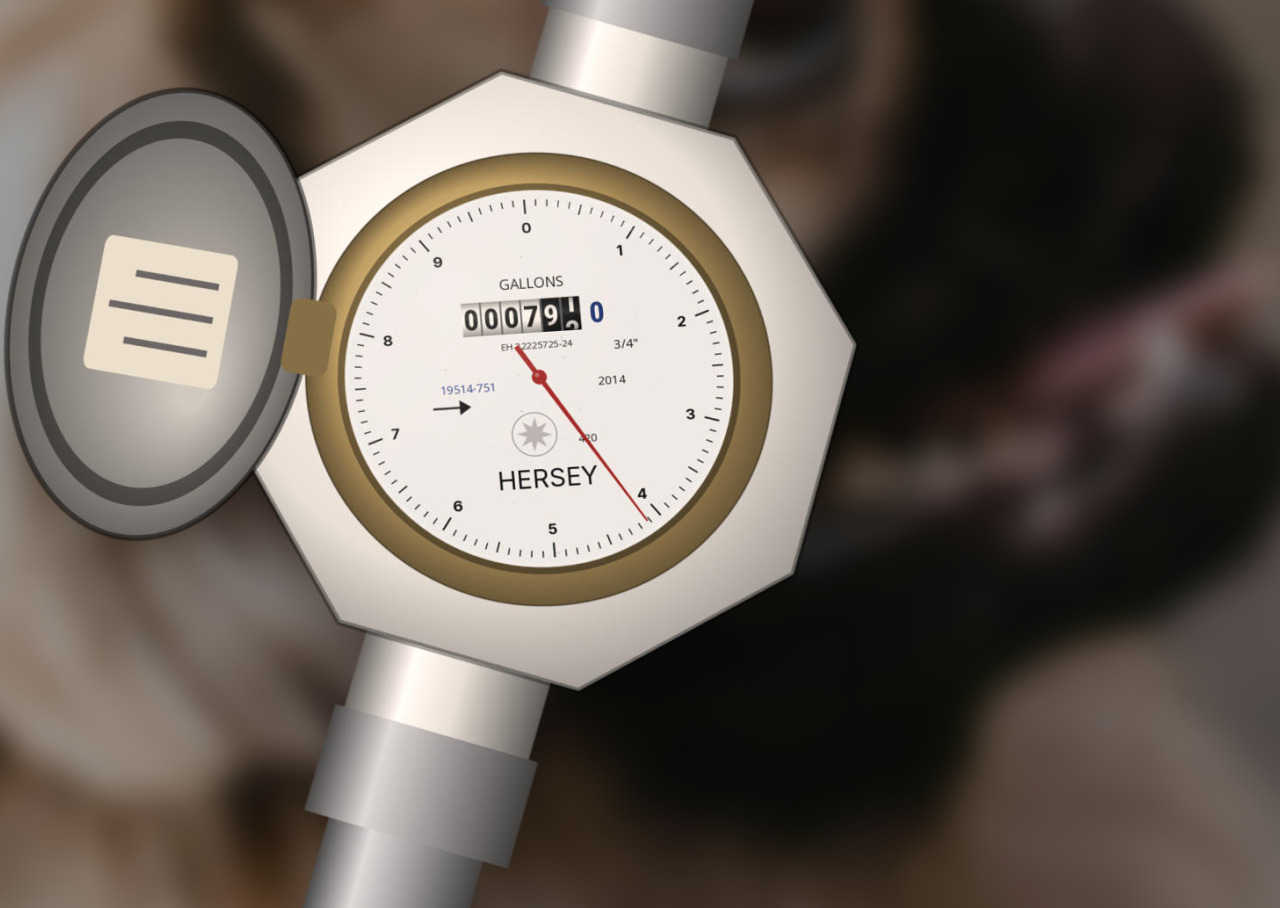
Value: 7914.1
